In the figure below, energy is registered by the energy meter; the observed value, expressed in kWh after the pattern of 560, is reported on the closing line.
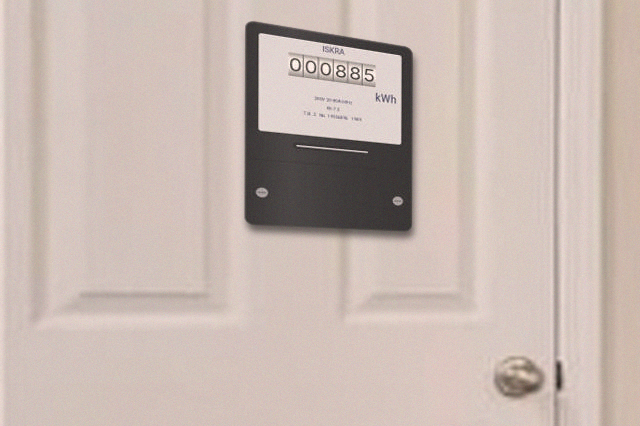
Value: 885
